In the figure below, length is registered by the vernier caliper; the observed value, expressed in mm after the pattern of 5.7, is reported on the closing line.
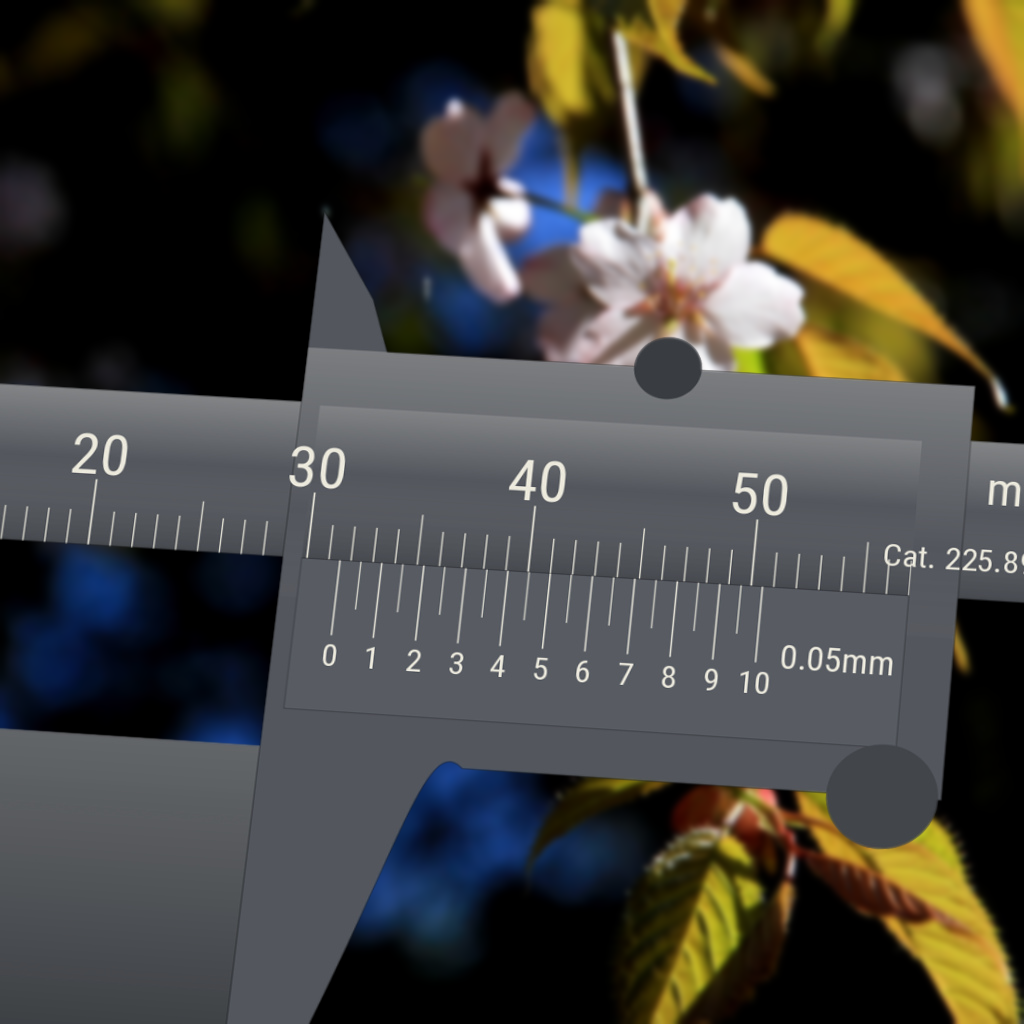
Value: 31.5
